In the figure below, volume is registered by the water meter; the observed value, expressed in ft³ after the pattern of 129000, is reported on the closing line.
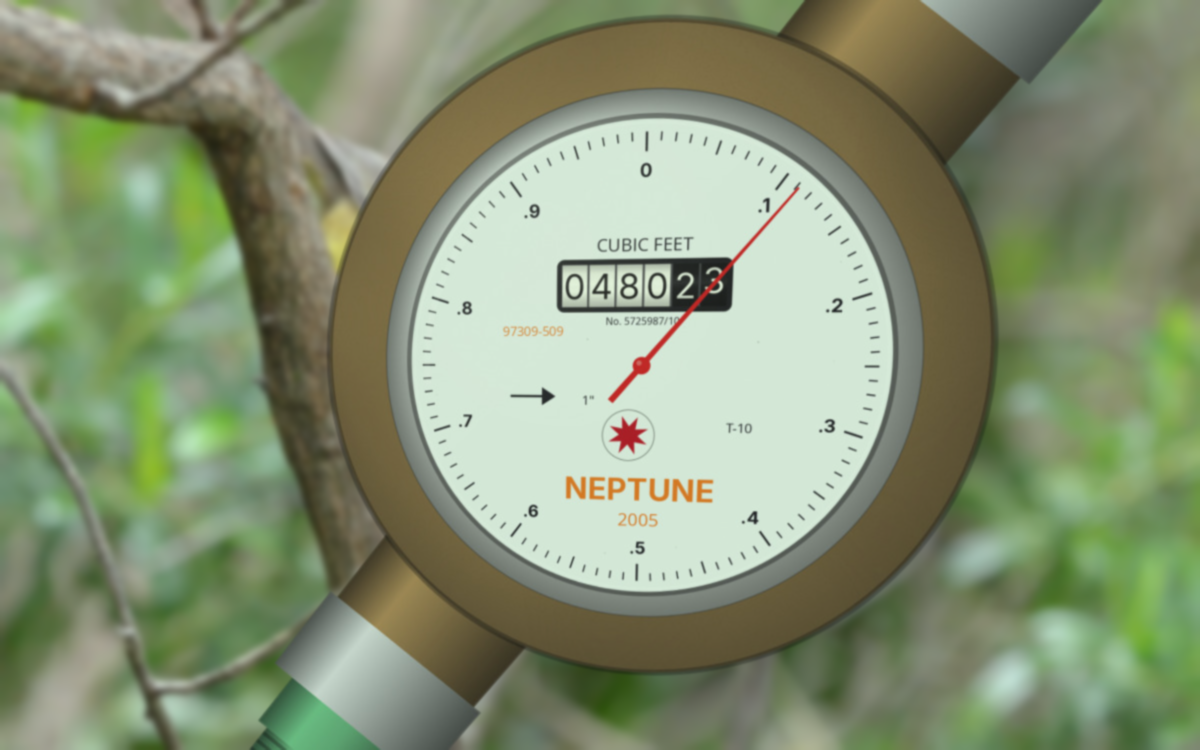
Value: 48023.11
